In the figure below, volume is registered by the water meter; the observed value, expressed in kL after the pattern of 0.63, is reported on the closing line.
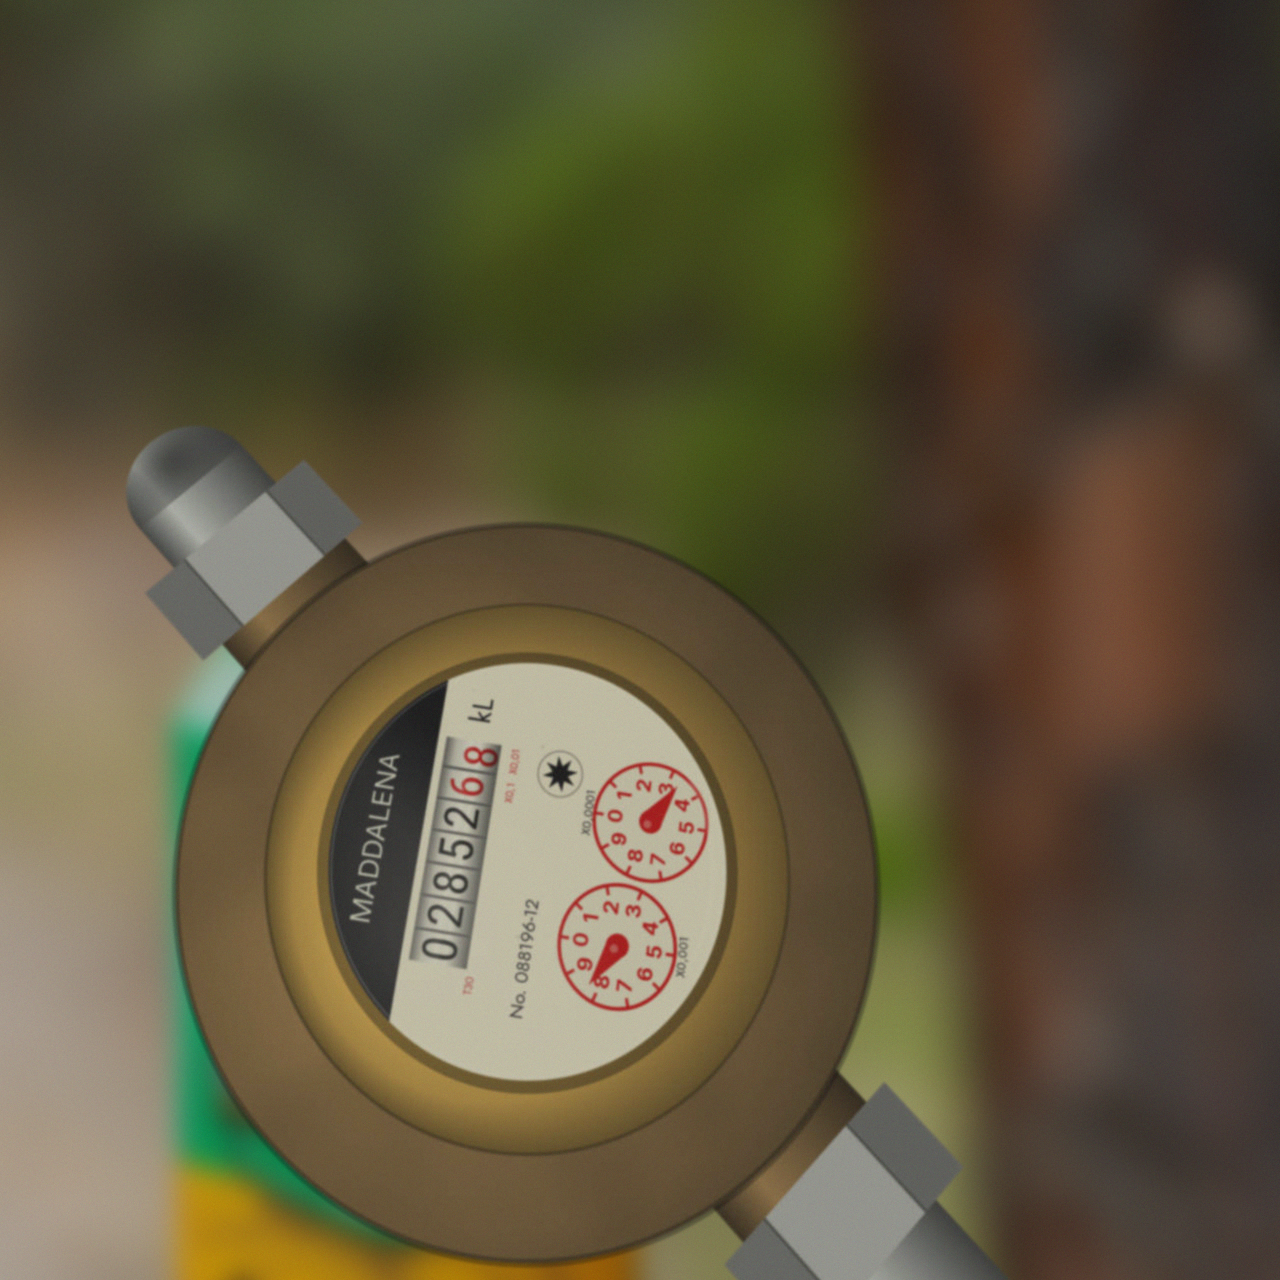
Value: 2852.6783
